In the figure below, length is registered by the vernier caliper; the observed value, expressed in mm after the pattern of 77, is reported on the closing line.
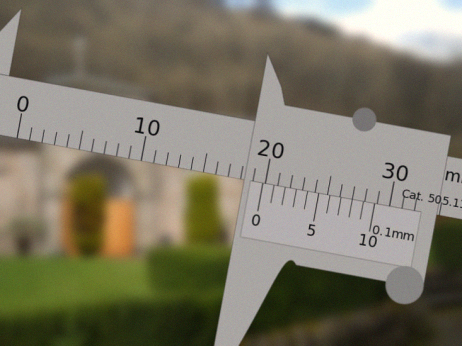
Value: 19.8
